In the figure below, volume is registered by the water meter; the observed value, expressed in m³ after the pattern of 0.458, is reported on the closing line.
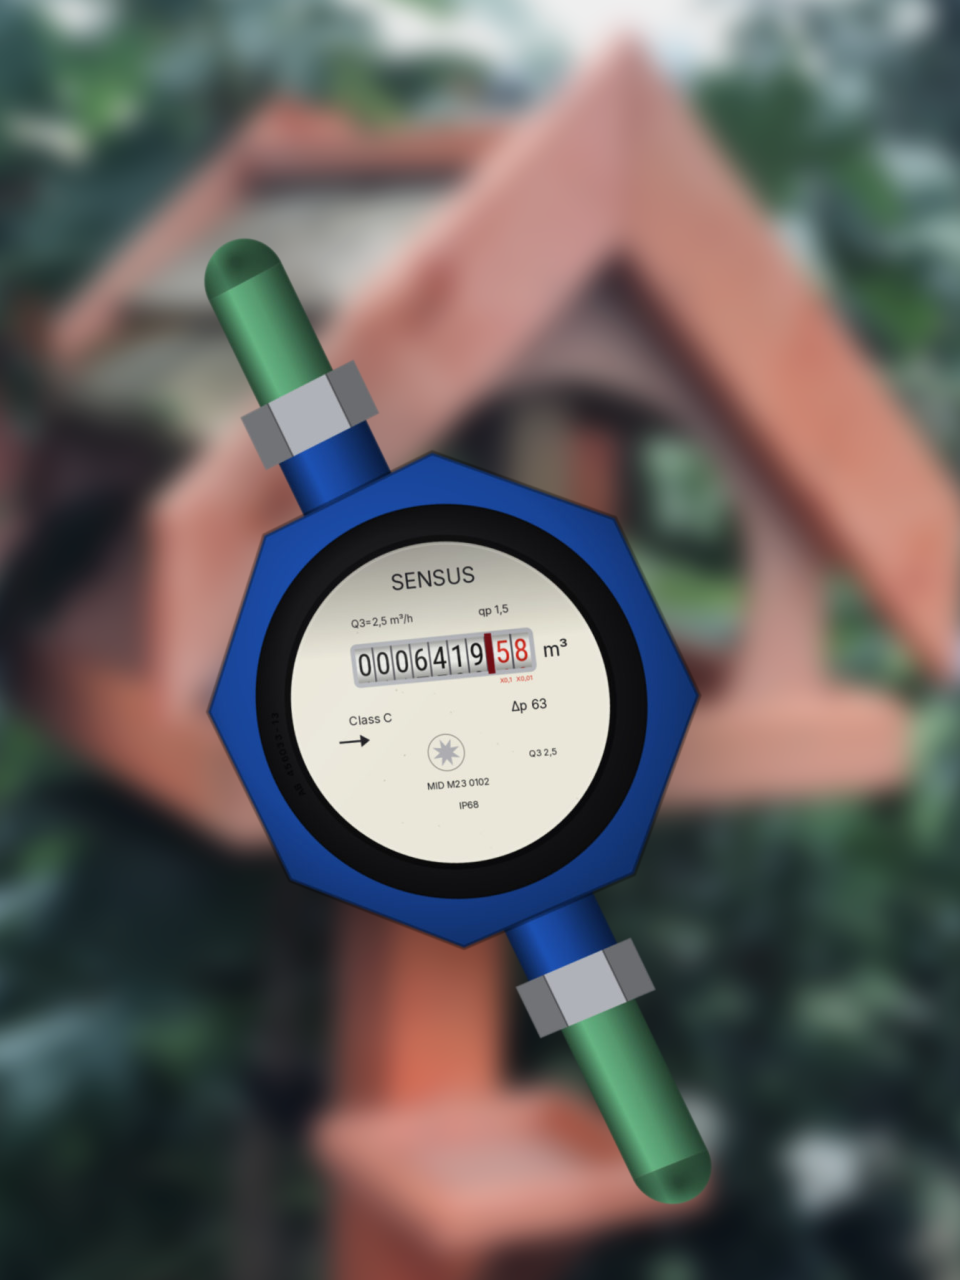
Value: 6419.58
